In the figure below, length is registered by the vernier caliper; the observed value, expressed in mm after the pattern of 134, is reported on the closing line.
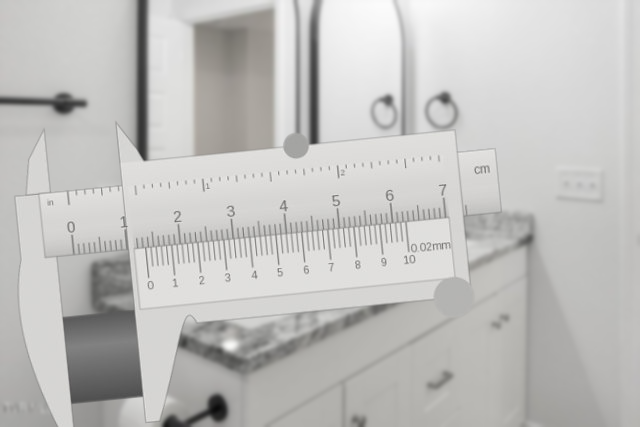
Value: 13.5
